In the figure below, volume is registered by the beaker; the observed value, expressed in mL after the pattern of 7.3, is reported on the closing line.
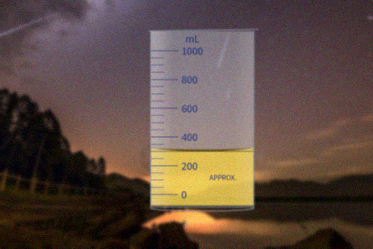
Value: 300
